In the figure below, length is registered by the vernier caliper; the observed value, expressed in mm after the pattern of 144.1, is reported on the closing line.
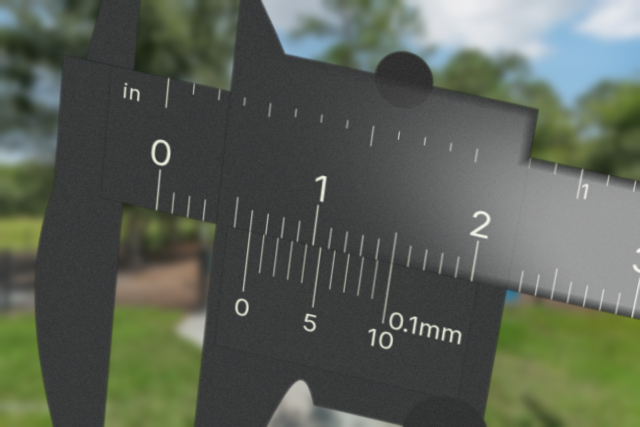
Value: 6.0
